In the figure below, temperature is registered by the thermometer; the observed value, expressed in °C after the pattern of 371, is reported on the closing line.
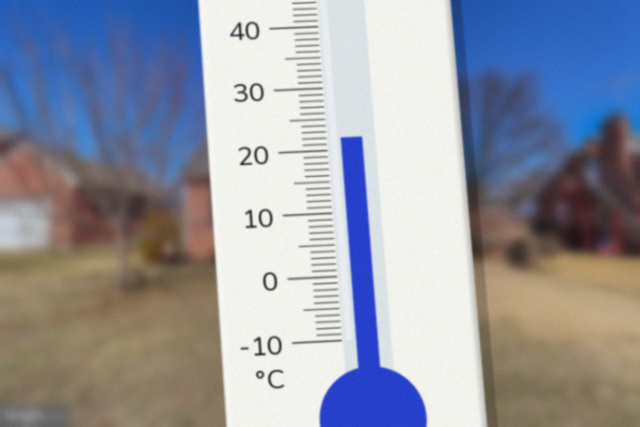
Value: 22
